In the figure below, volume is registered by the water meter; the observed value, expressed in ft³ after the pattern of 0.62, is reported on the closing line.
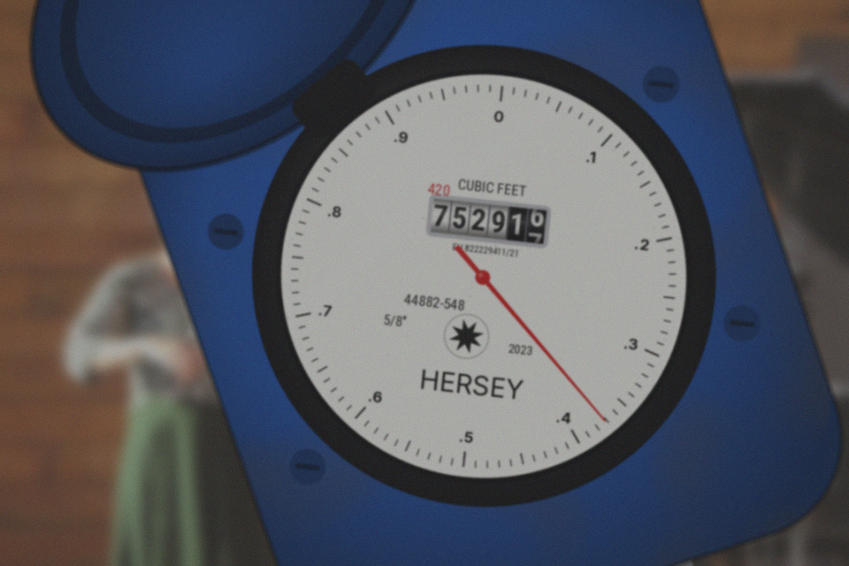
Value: 752916.37
